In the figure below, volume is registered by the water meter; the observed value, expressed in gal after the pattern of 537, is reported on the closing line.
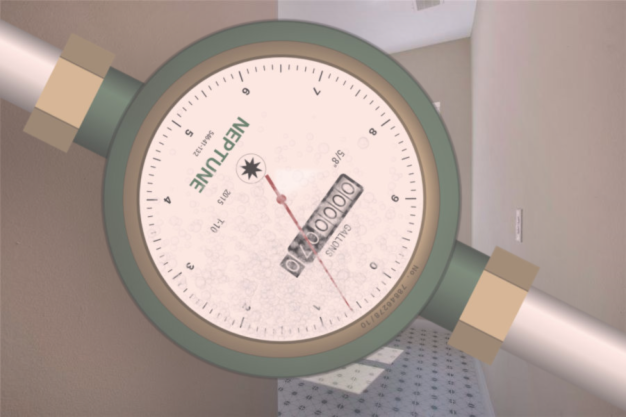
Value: 70.6
